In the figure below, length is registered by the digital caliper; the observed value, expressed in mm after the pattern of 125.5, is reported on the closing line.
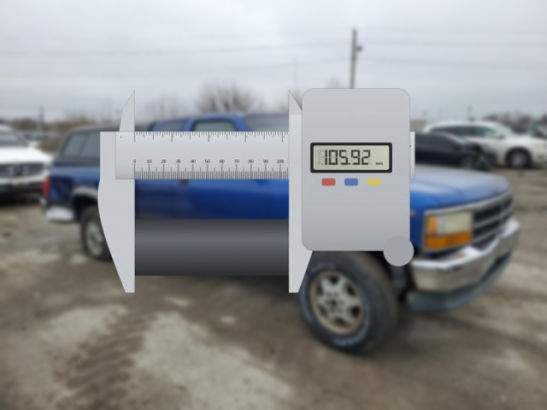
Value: 105.92
